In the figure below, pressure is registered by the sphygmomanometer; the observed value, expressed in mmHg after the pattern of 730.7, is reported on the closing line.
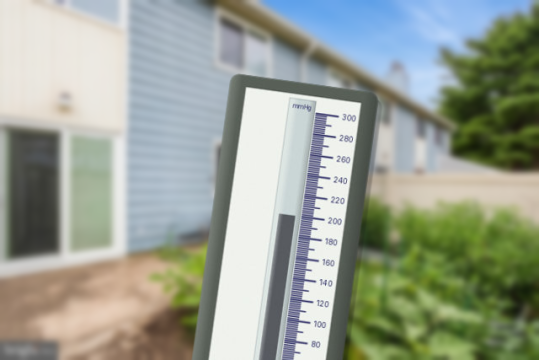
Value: 200
